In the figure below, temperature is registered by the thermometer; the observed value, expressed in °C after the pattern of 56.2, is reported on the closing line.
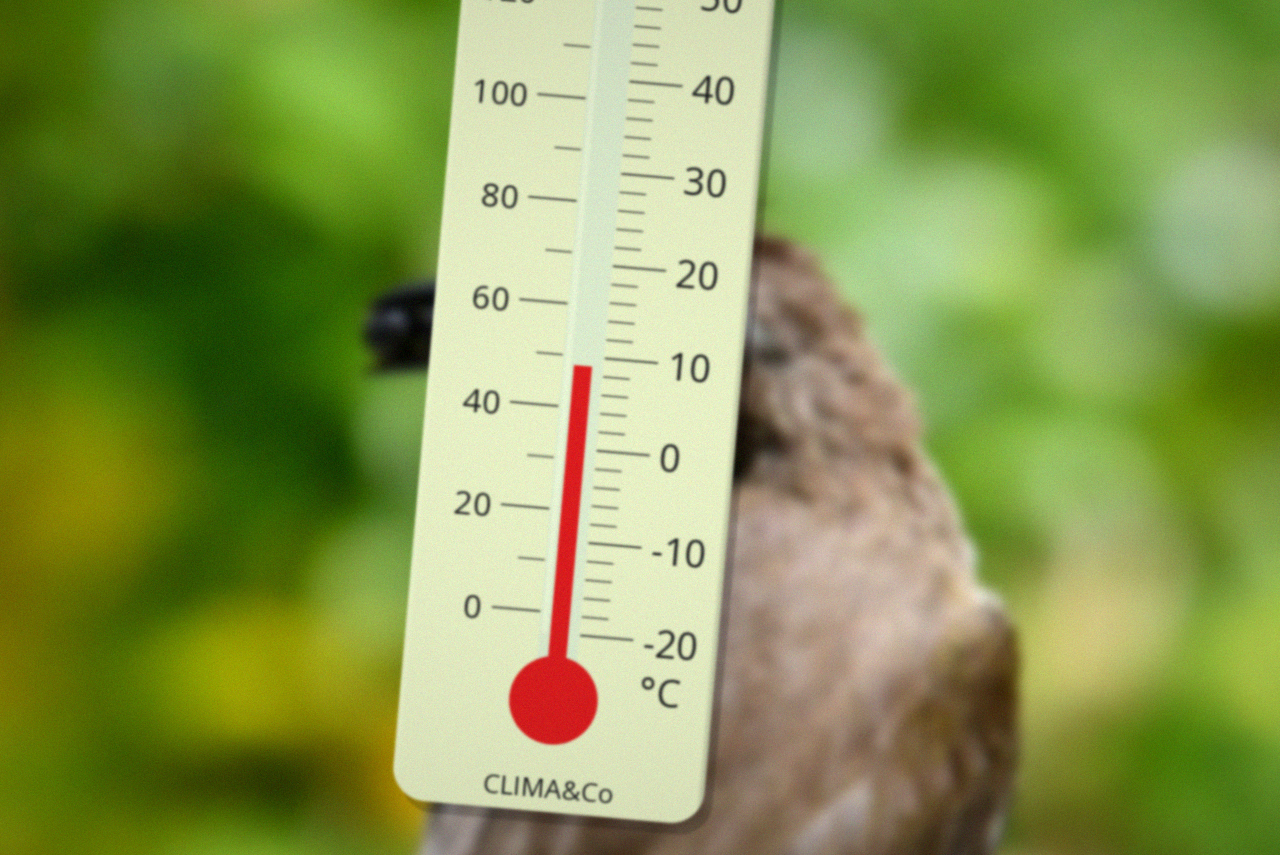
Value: 9
